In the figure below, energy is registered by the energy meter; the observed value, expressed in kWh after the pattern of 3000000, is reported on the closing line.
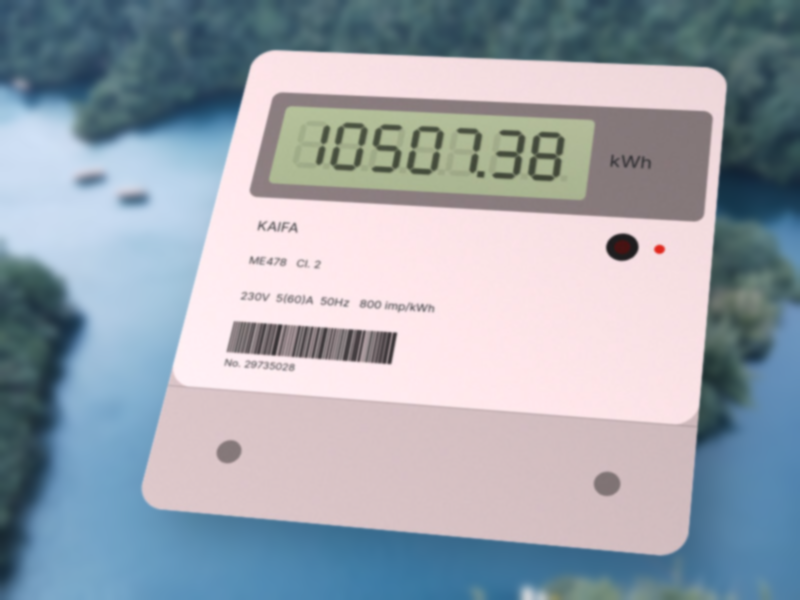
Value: 10507.38
